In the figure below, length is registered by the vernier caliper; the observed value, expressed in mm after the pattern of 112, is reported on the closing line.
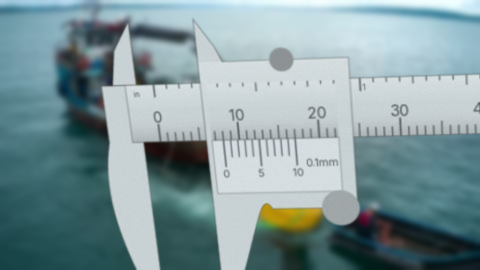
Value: 8.0
